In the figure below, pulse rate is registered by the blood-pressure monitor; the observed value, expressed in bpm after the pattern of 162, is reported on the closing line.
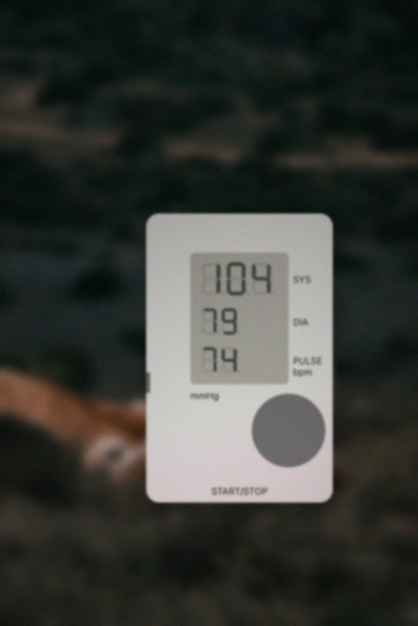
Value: 74
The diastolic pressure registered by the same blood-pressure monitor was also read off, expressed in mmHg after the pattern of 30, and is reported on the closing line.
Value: 79
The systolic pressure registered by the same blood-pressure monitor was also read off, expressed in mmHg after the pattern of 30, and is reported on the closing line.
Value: 104
